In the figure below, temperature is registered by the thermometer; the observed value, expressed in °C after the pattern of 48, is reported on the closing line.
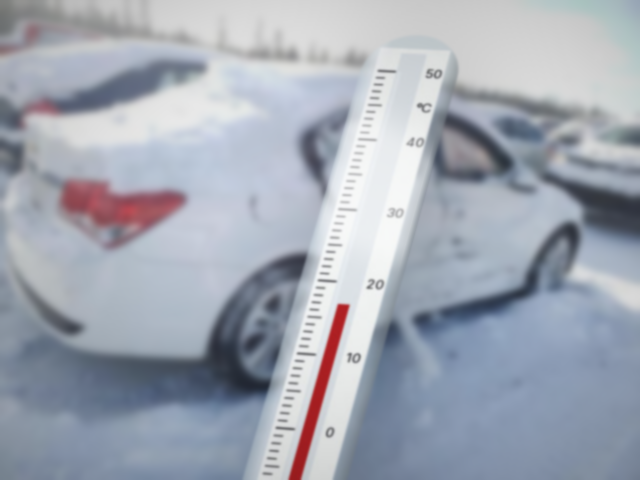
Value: 17
